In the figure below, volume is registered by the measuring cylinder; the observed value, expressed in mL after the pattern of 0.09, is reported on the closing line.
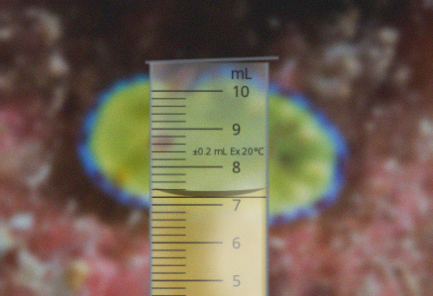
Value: 7.2
